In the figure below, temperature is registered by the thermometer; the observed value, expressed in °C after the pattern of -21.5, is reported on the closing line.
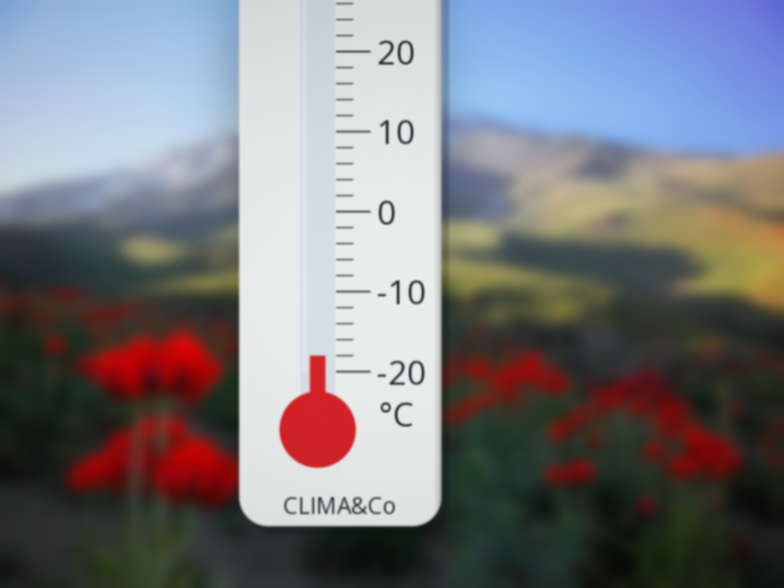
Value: -18
